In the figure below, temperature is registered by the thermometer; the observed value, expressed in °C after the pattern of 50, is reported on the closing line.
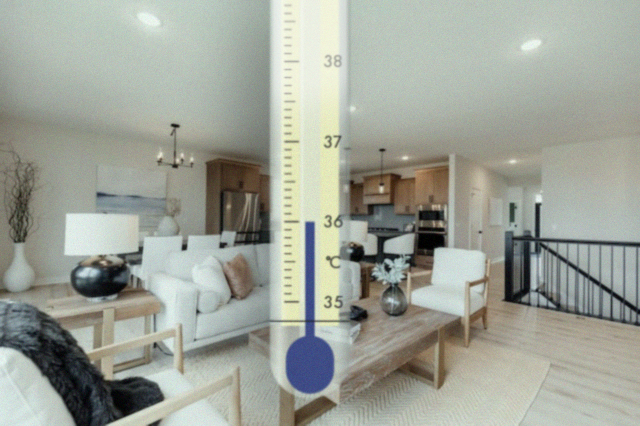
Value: 36
